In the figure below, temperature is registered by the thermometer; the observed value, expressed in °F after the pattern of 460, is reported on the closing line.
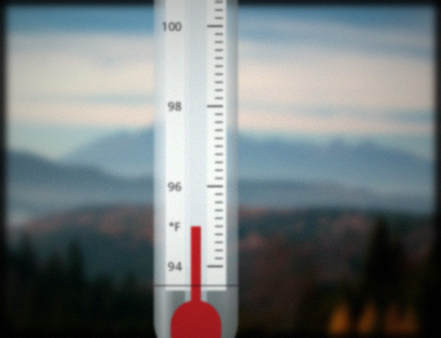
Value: 95
